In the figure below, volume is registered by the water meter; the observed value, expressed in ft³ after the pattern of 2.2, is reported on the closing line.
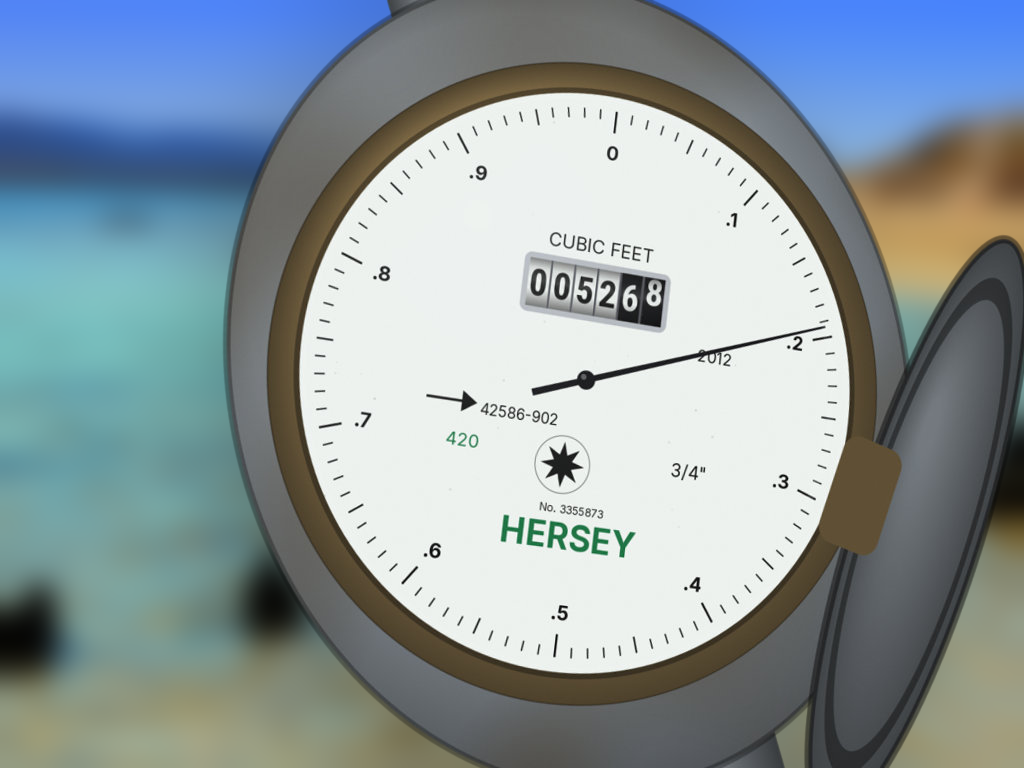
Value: 5268.19
